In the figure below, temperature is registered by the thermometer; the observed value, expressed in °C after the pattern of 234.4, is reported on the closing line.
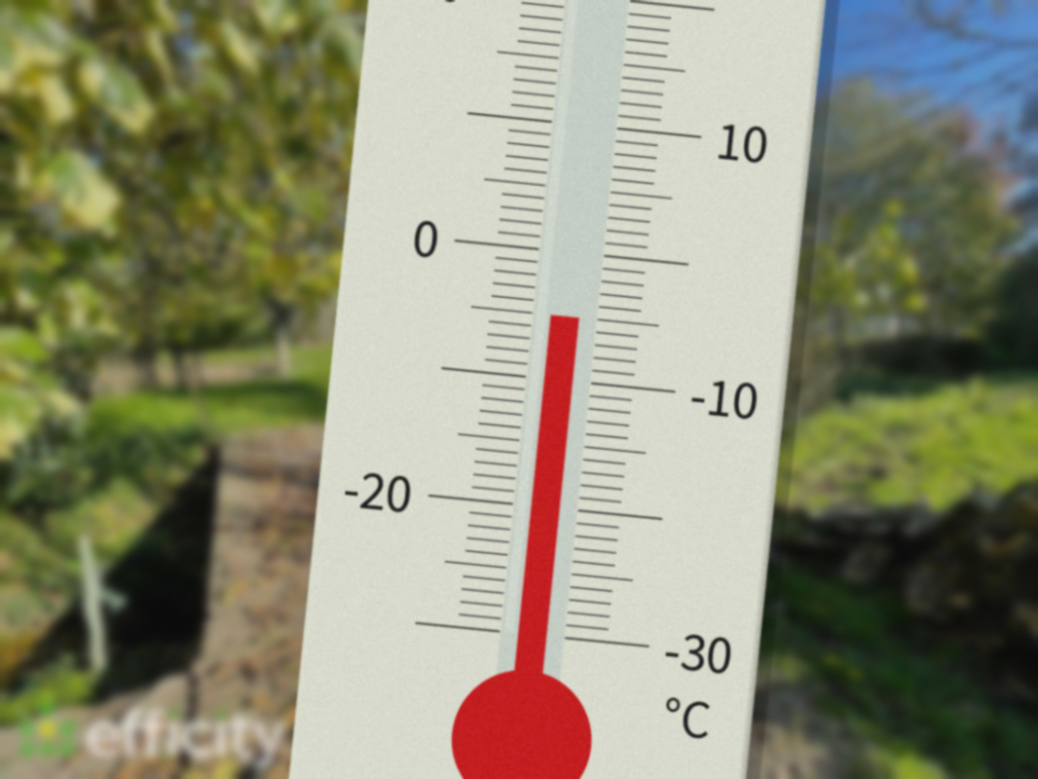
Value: -5
